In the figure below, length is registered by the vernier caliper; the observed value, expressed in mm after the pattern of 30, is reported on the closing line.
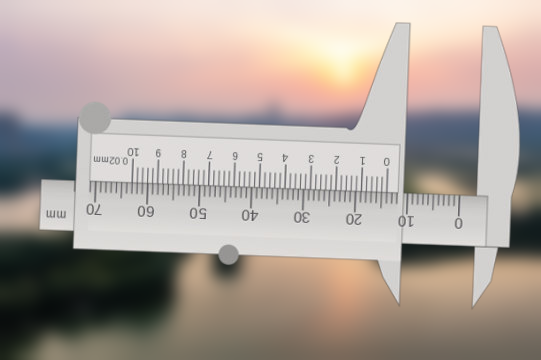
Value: 14.0
